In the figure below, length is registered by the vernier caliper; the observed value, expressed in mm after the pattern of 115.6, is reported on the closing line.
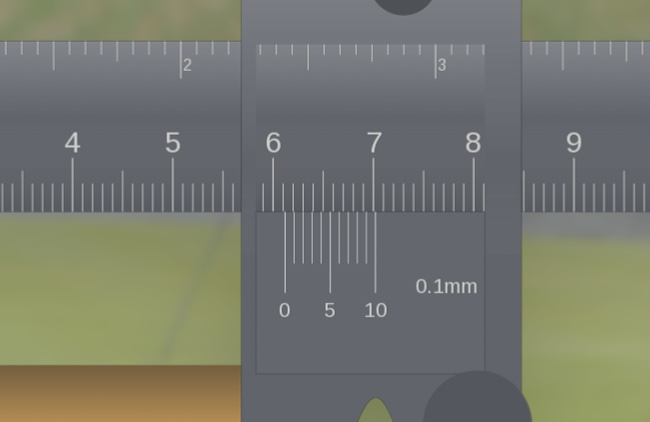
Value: 61.2
